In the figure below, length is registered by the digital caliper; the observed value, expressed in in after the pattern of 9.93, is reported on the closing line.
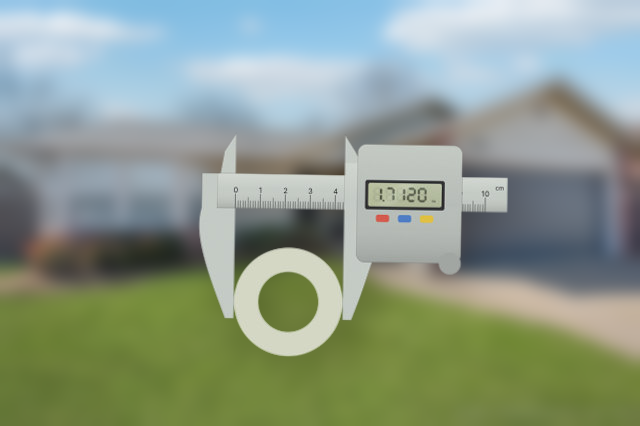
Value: 1.7120
